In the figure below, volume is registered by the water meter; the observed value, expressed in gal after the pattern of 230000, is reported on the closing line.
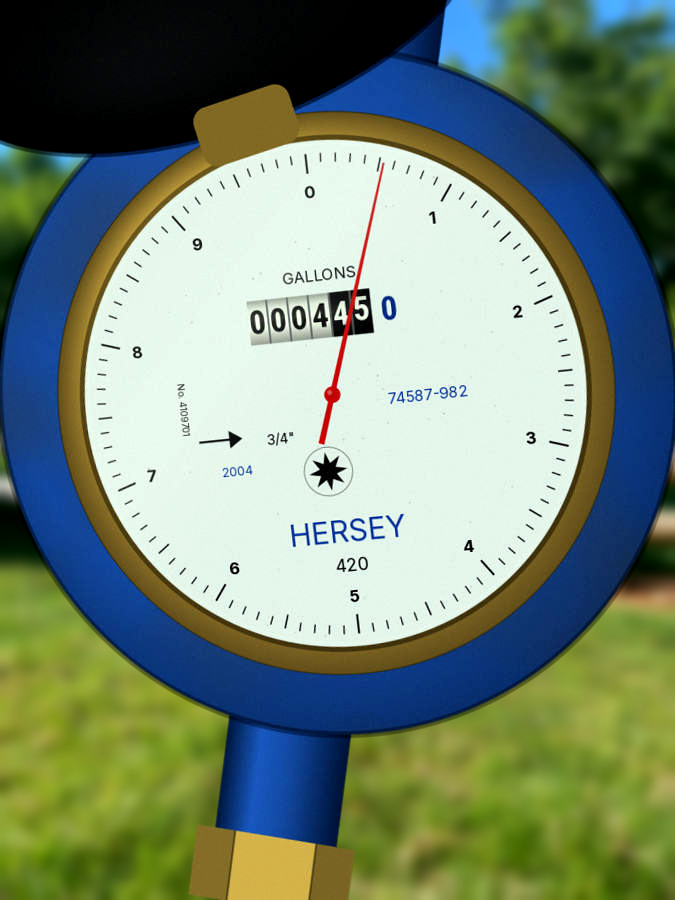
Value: 4450.5
